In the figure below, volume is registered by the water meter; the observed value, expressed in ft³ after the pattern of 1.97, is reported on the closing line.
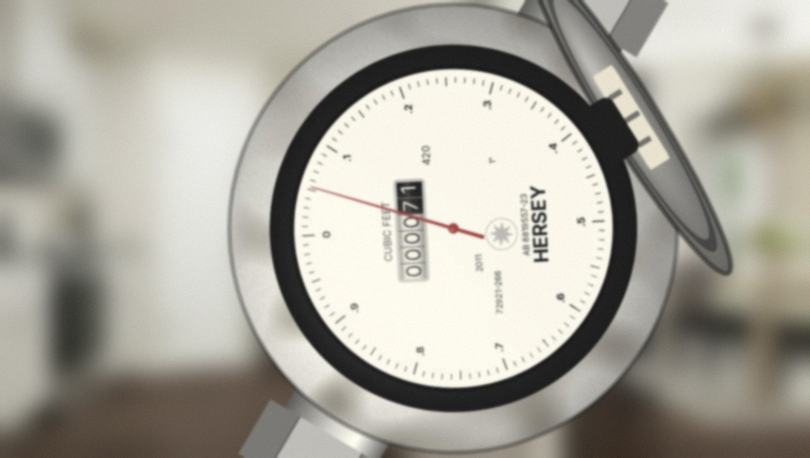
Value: 71.05
